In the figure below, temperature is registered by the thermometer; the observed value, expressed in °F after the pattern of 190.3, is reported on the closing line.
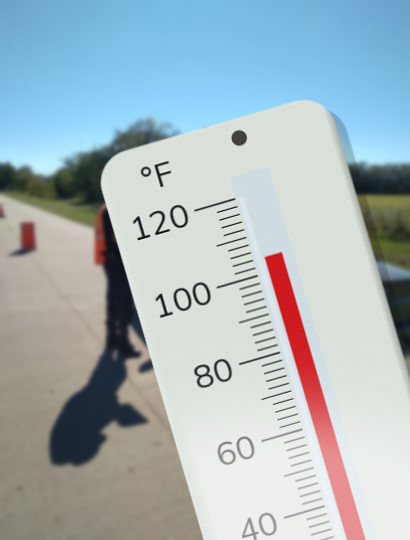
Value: 104
